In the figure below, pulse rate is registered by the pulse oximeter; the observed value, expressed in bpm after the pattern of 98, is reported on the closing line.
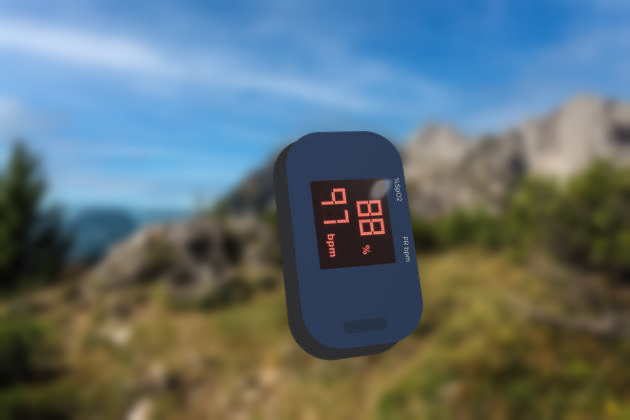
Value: 97
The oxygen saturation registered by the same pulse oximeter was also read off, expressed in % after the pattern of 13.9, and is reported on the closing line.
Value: 88
